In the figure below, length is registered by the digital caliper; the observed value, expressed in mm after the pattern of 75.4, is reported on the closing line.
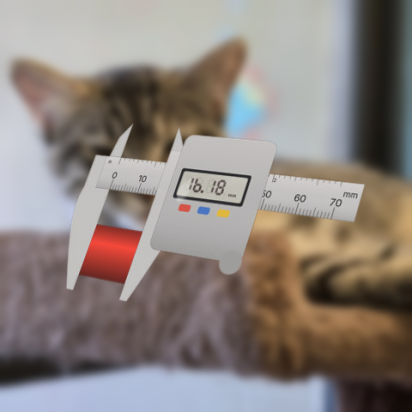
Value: 16.18
